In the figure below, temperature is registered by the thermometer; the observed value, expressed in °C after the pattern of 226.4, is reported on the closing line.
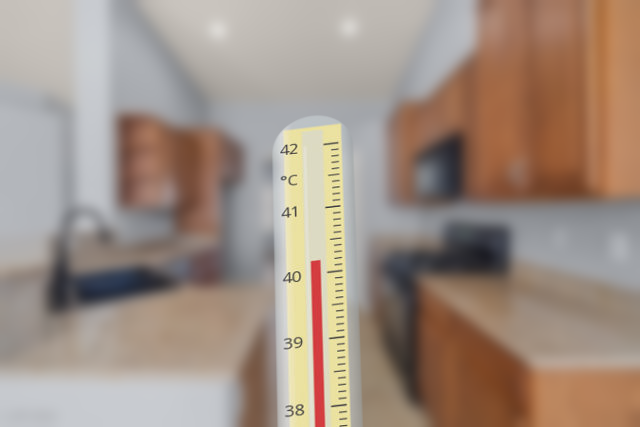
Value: 40.2
